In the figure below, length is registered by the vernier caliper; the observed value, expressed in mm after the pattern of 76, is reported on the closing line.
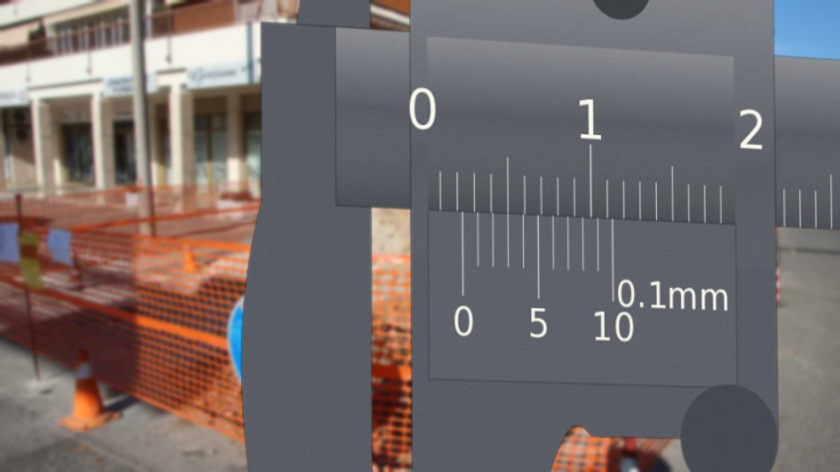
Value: 2.3
